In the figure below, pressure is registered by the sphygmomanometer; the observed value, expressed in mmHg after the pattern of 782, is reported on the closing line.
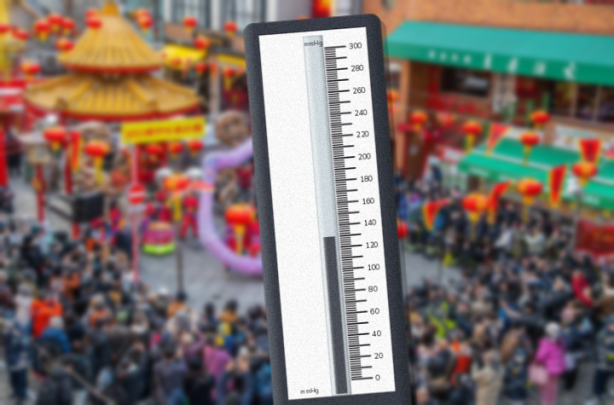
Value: 130
